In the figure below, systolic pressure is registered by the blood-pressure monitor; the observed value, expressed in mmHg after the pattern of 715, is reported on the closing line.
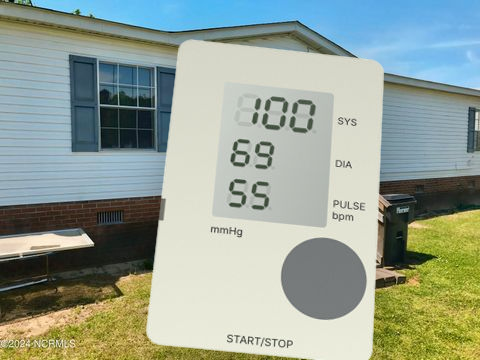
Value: 100
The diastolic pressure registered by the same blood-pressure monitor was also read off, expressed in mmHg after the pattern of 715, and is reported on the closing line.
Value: 69
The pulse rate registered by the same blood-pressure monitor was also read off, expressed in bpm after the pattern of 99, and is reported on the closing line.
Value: 55
